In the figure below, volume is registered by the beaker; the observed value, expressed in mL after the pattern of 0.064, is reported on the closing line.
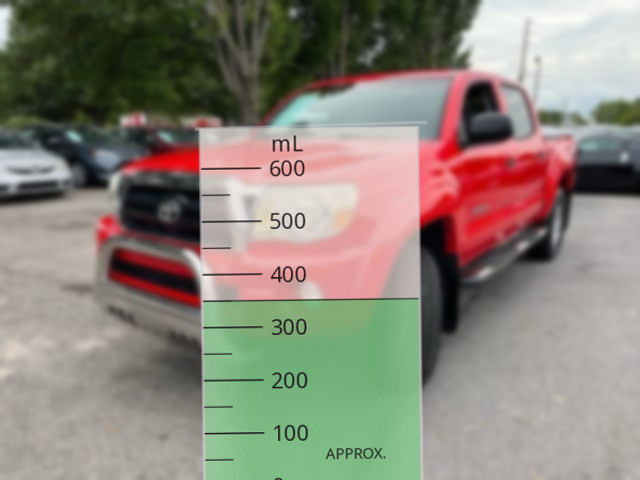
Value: 350
